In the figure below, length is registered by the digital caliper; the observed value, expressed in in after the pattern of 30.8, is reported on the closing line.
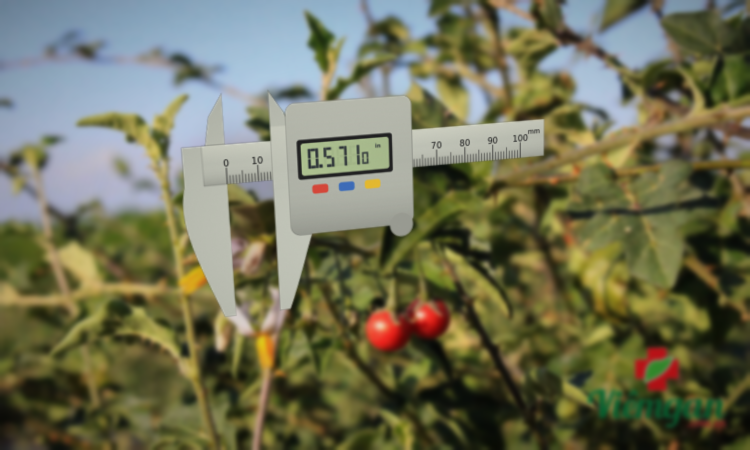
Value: 0.5710
